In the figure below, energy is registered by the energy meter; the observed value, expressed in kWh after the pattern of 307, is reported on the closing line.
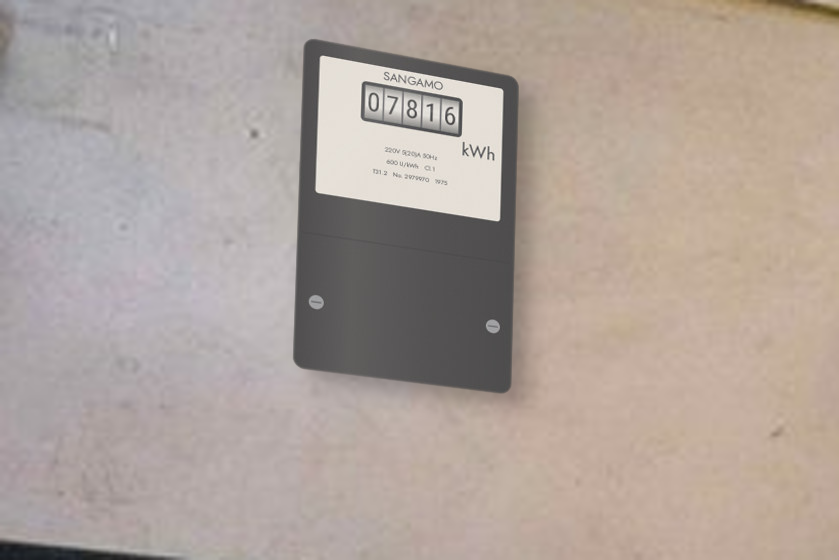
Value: 7816
